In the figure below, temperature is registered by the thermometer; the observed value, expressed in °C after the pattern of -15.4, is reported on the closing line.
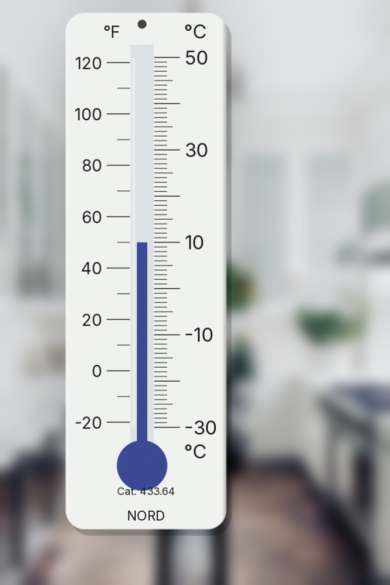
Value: 10
